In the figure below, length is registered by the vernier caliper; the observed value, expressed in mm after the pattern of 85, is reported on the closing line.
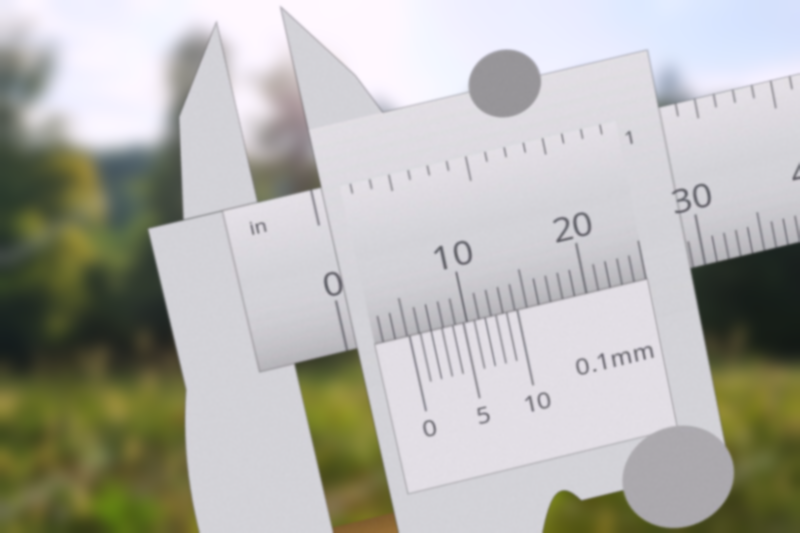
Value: 5.2
